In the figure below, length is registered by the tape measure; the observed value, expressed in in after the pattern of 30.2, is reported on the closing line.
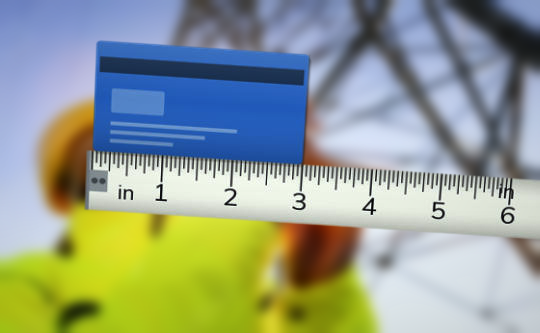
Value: 3
